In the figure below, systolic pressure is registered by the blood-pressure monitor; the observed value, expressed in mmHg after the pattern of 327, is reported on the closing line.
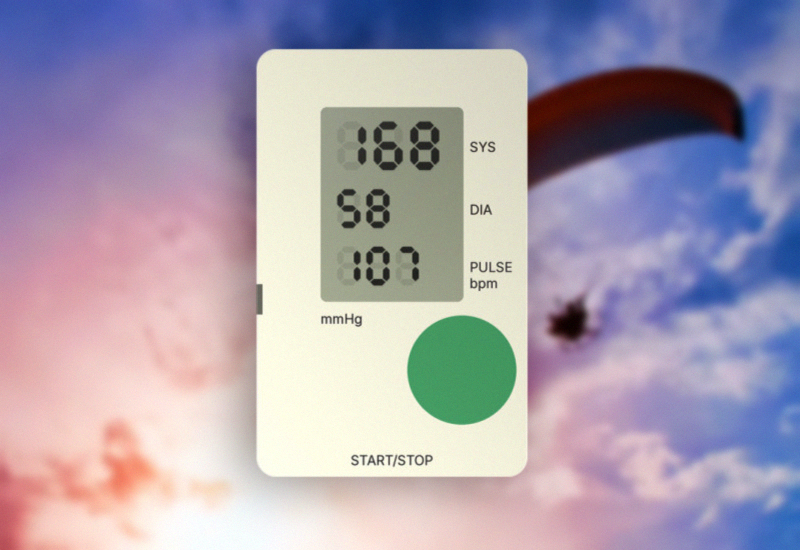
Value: 168
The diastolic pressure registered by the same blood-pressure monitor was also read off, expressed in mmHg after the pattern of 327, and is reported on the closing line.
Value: 58
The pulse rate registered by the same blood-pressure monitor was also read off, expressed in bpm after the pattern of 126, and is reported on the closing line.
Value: 107
